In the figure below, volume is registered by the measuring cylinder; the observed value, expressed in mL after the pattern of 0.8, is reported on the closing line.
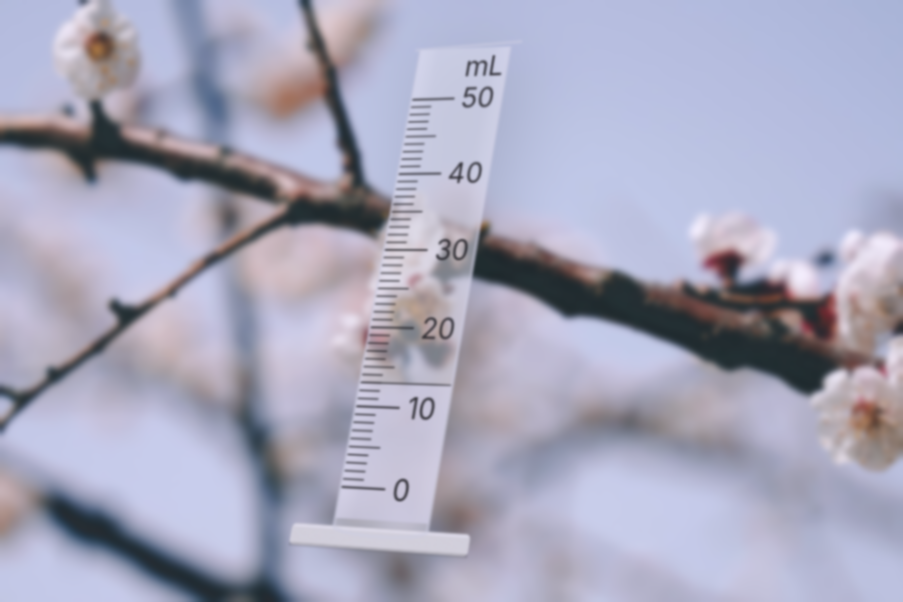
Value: 13
